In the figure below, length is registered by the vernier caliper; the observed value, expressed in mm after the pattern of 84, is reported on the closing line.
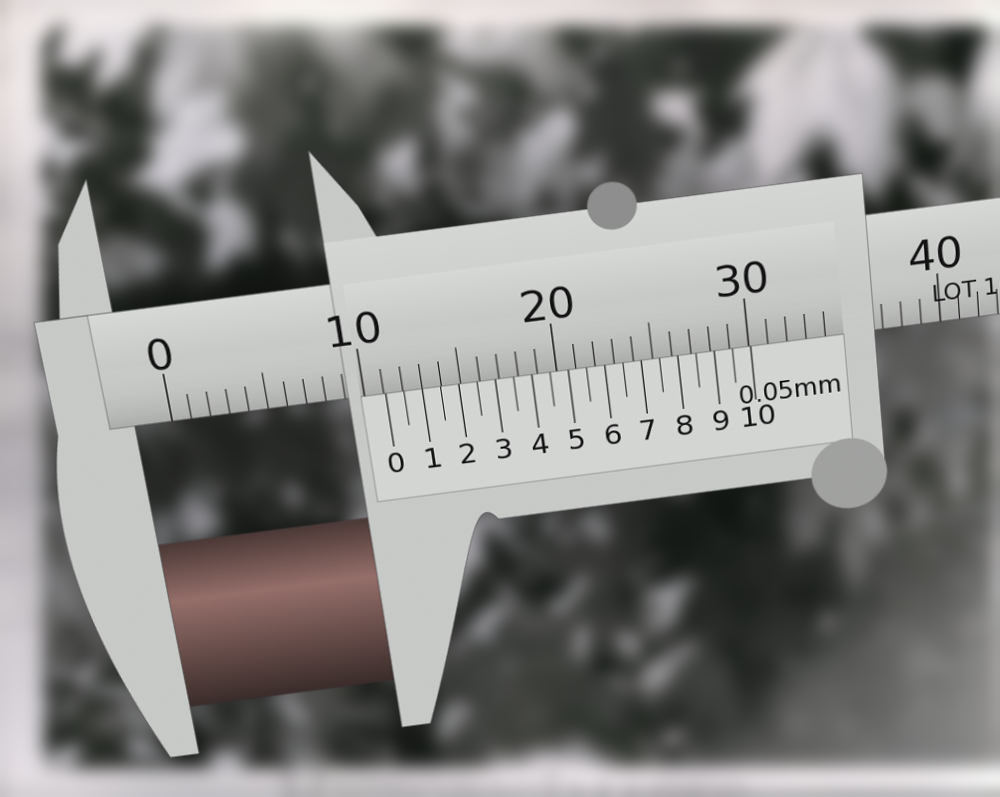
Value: 11.1
